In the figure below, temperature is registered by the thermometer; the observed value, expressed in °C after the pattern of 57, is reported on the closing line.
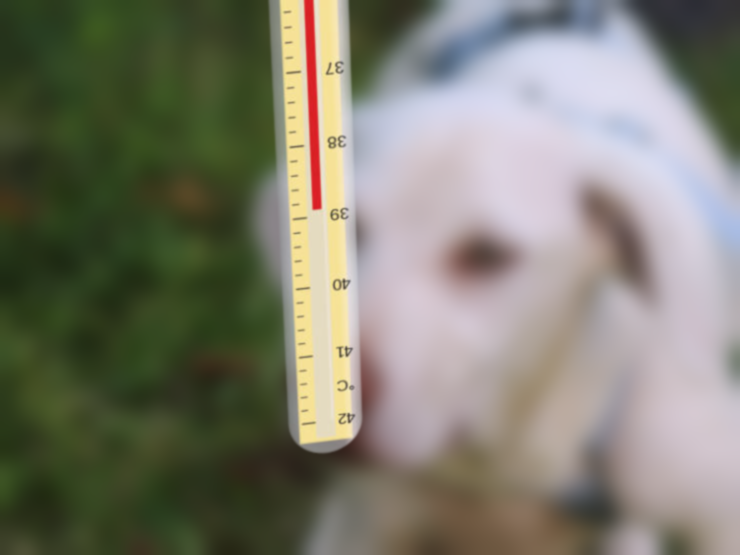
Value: 38.9
